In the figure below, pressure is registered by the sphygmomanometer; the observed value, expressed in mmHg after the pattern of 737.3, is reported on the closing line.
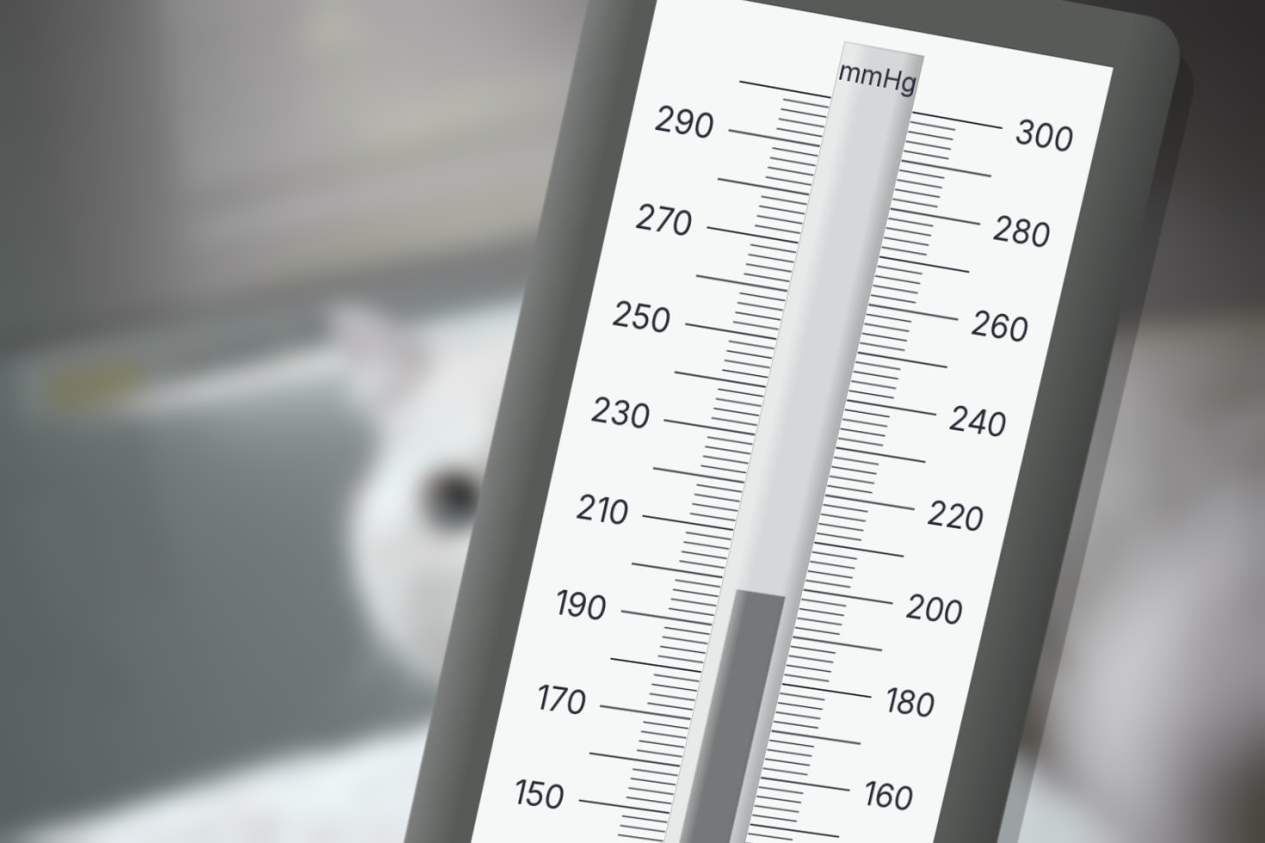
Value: 198
